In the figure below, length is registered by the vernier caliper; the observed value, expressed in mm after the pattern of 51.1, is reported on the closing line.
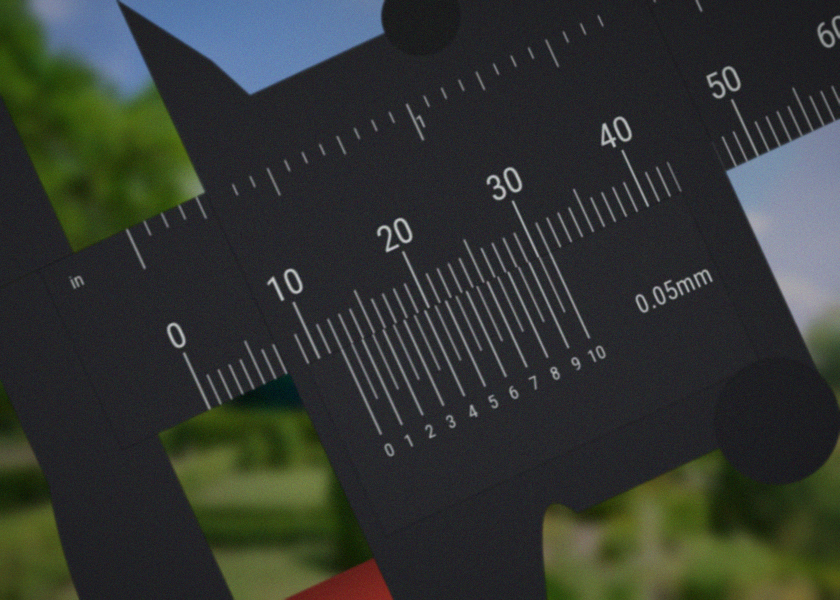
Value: 12.0
